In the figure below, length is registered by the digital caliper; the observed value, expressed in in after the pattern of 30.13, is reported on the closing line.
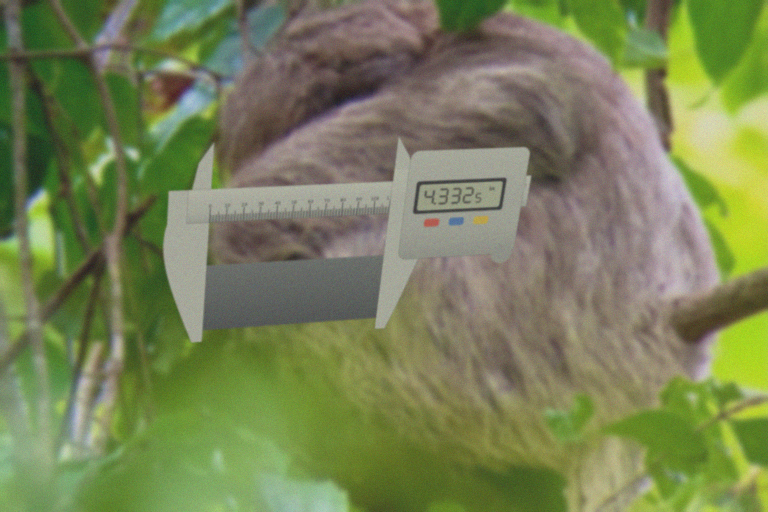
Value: 4.3325
